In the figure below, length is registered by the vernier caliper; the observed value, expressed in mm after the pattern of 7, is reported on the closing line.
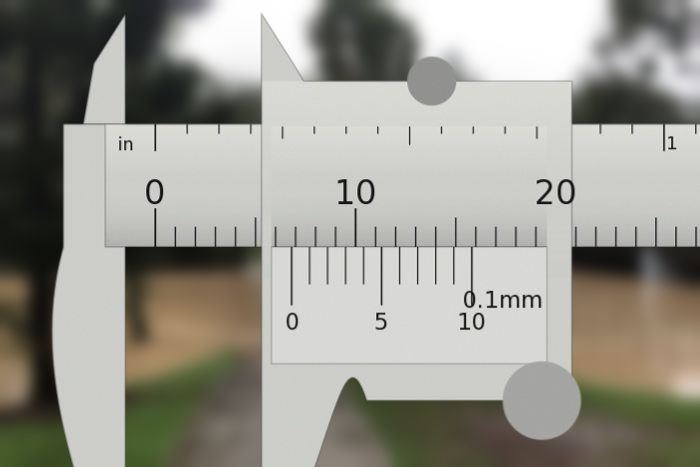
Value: 6.8
